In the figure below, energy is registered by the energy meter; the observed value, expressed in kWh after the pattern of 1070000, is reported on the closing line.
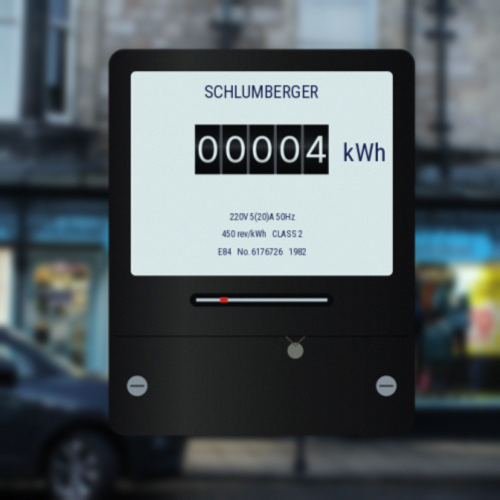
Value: 4
